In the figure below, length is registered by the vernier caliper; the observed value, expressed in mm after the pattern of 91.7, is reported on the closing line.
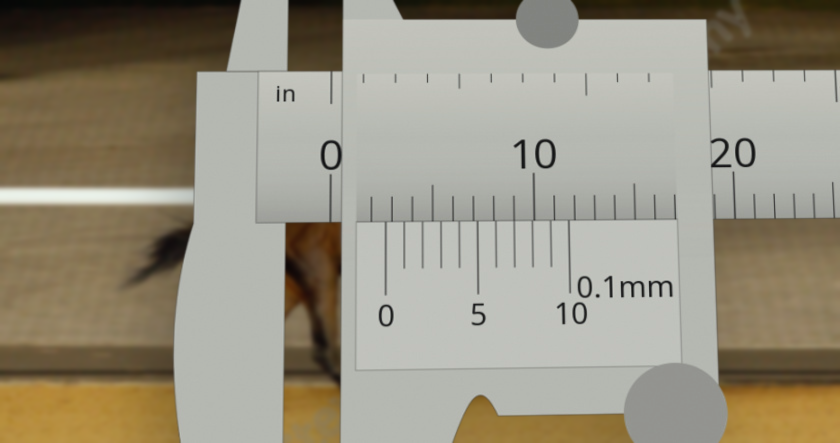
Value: 2.7
